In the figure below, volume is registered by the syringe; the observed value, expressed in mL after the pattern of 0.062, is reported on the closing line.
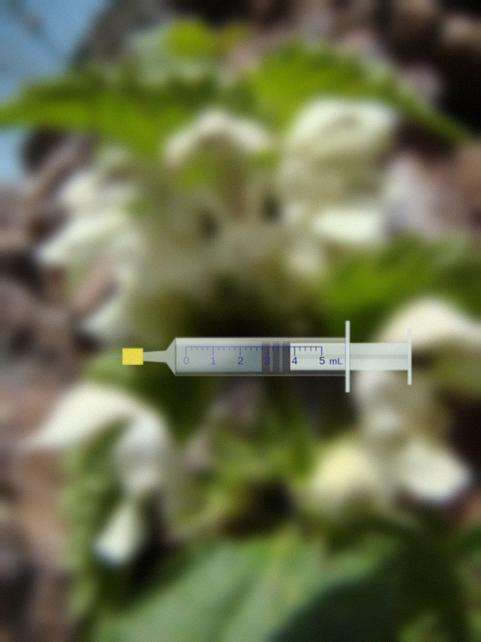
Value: 2.8
